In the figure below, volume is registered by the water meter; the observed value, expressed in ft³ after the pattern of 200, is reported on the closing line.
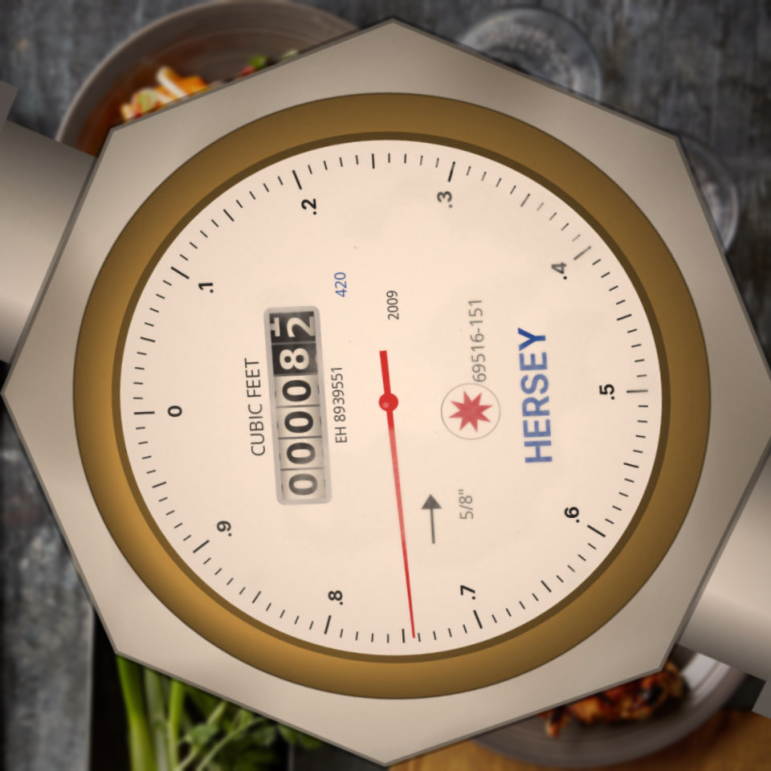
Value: 81.74
